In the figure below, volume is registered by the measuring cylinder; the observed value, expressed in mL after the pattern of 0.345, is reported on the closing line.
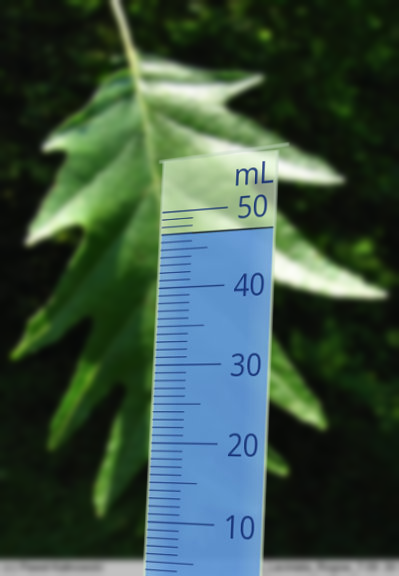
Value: 47
